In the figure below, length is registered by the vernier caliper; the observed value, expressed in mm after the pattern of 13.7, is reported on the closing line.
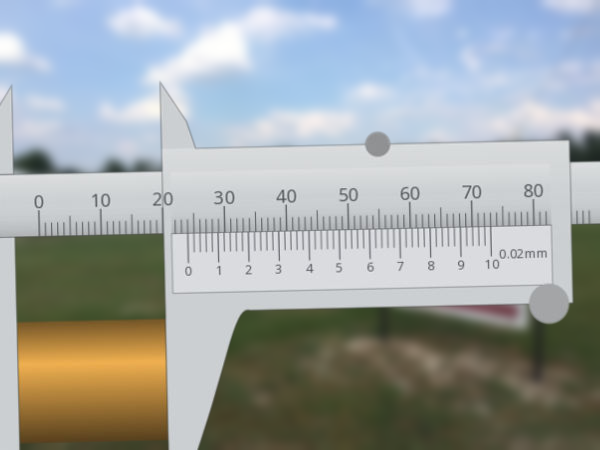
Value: 24.0
